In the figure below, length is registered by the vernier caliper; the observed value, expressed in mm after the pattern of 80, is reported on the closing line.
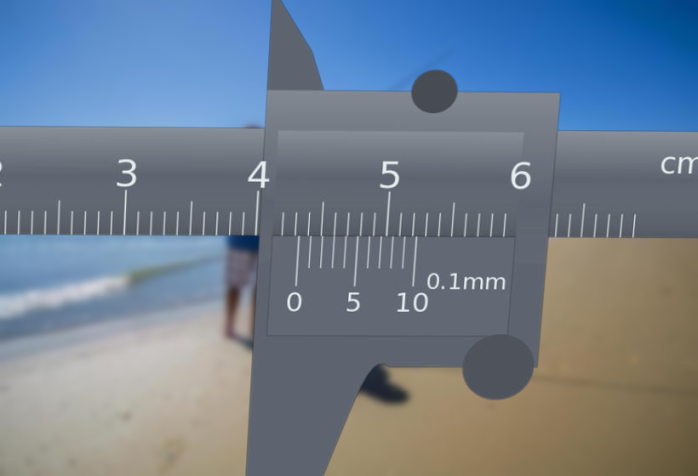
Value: 43.3
